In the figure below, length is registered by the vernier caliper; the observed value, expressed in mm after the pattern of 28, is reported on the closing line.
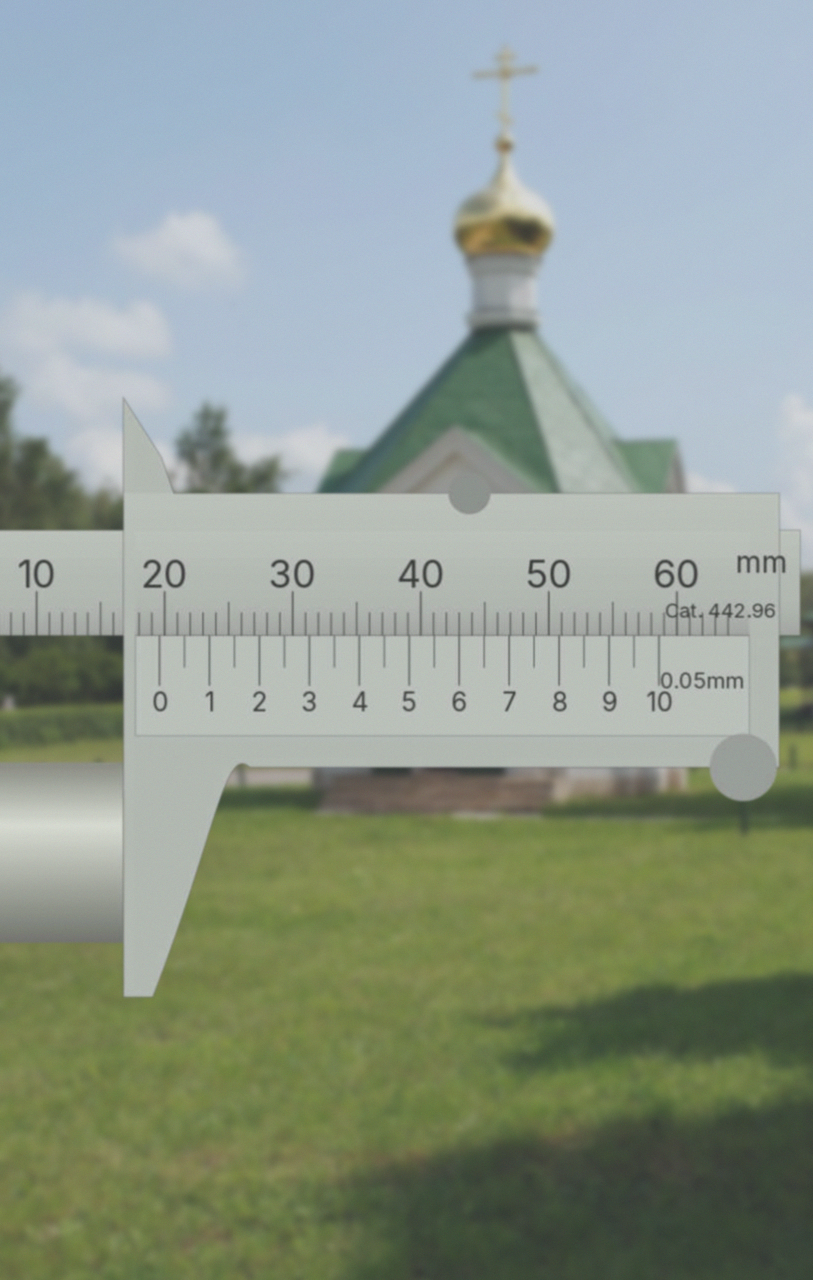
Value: 19.6
